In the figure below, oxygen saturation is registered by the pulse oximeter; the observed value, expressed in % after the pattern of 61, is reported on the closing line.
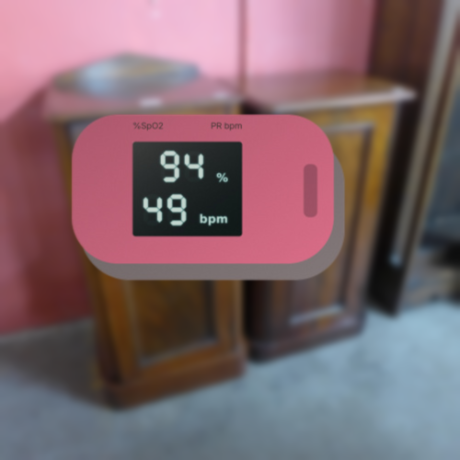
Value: 94
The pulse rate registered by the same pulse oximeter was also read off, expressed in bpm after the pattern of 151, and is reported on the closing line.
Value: 49
